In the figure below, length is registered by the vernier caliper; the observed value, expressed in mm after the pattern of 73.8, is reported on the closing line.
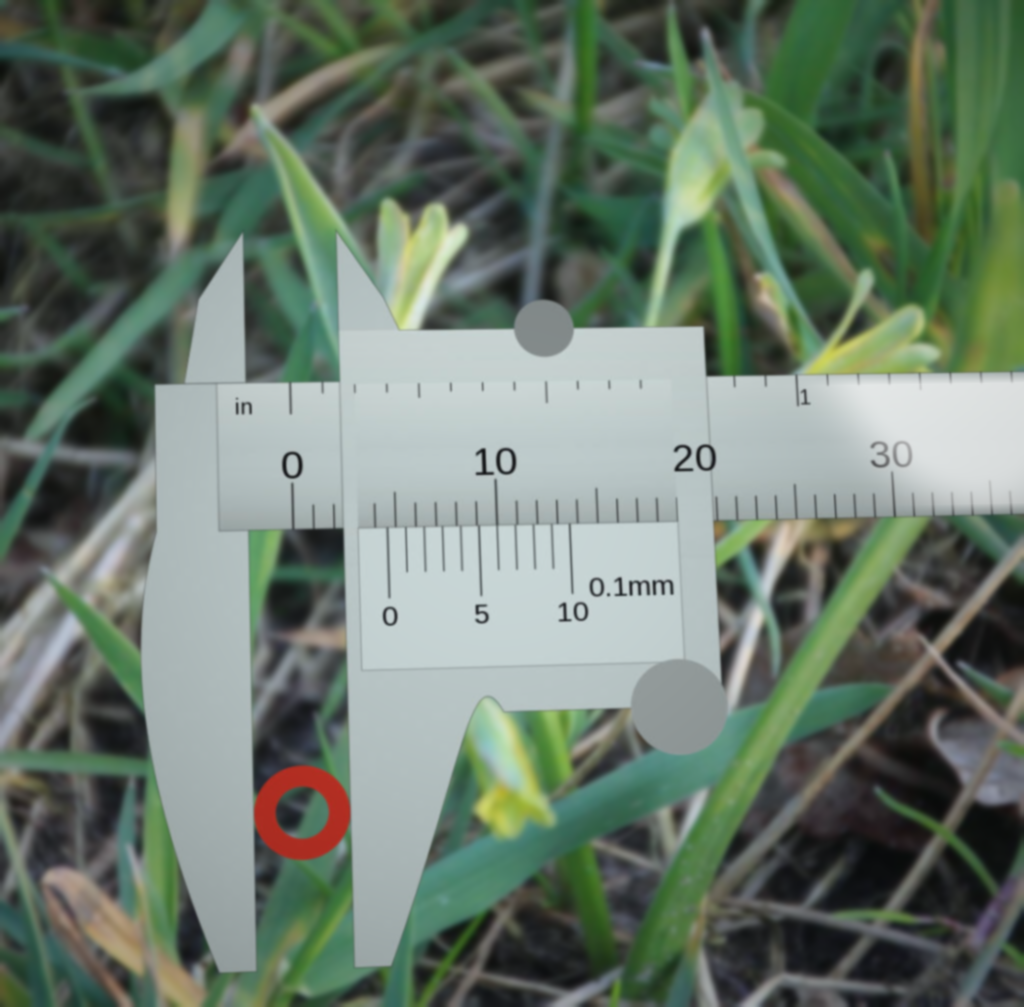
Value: 4.6
